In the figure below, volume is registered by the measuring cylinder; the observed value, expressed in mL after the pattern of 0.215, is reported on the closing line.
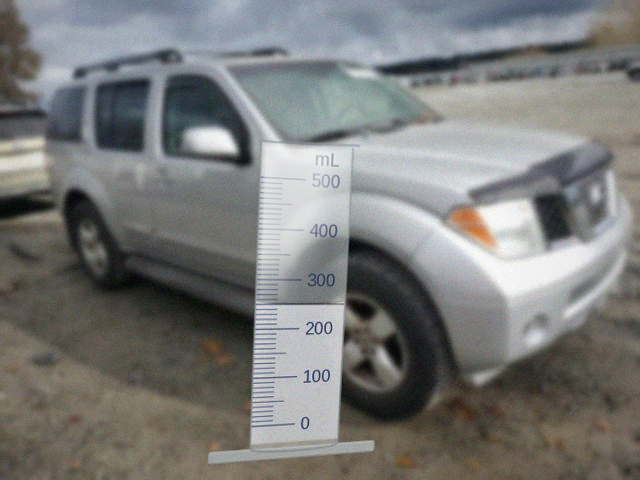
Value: 250
